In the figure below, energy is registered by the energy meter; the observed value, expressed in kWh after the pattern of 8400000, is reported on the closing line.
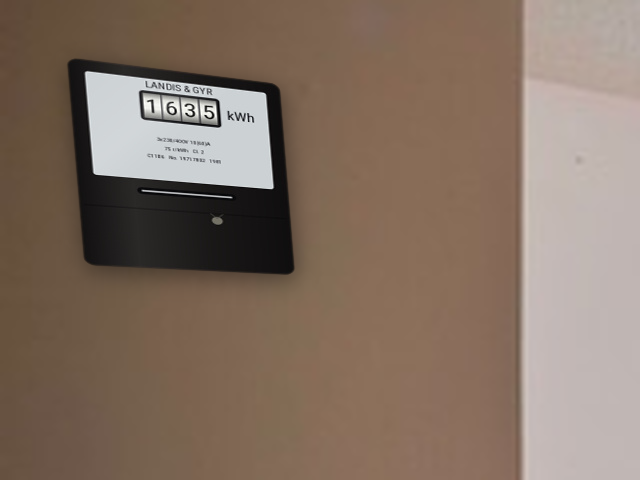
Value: 1635
